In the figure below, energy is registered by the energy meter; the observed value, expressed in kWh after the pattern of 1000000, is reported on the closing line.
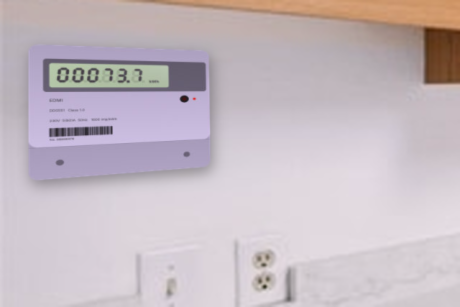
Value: 73.7
